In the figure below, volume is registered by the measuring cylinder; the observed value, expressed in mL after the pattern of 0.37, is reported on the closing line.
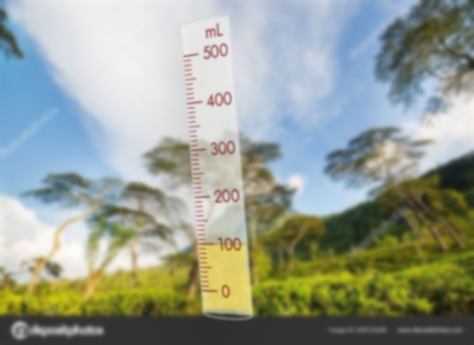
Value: 100
